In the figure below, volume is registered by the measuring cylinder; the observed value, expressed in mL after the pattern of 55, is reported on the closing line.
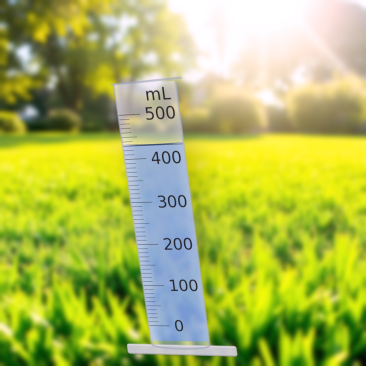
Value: 430
